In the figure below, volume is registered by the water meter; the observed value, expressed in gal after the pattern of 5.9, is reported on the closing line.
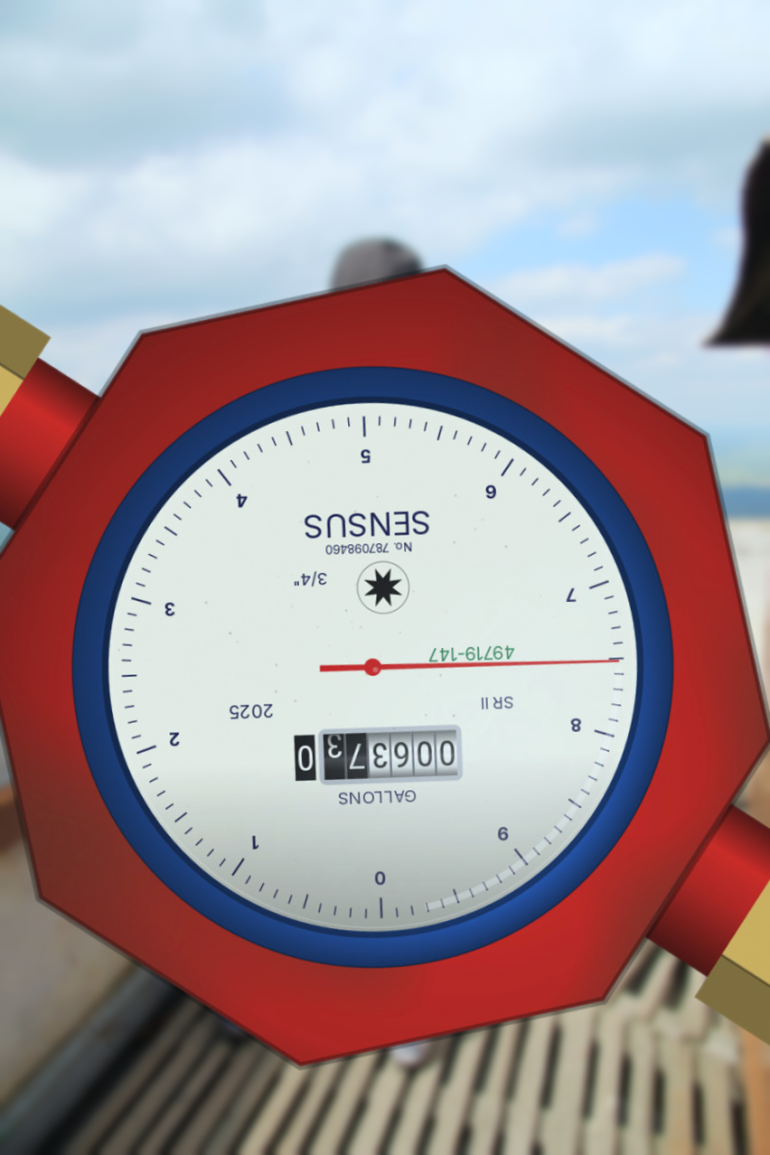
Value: 63727.5
